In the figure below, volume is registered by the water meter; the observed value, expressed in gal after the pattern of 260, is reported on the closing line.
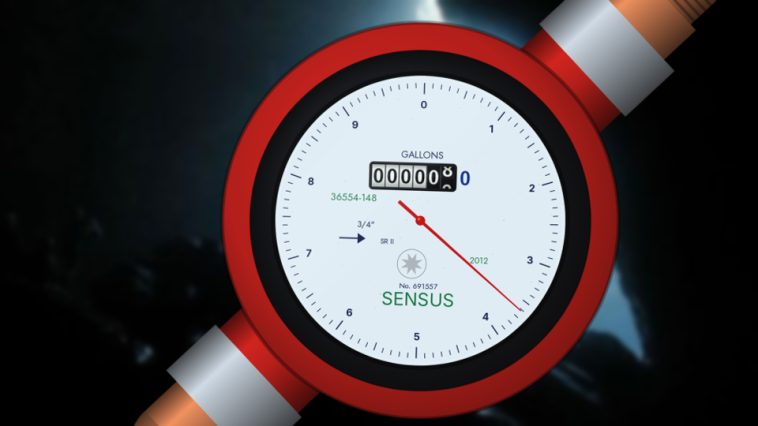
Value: 83.6
